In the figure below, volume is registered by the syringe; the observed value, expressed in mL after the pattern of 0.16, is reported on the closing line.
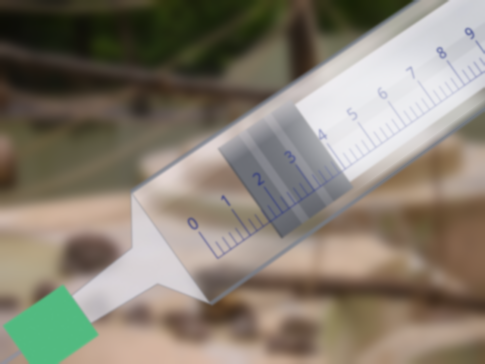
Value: 1.6
